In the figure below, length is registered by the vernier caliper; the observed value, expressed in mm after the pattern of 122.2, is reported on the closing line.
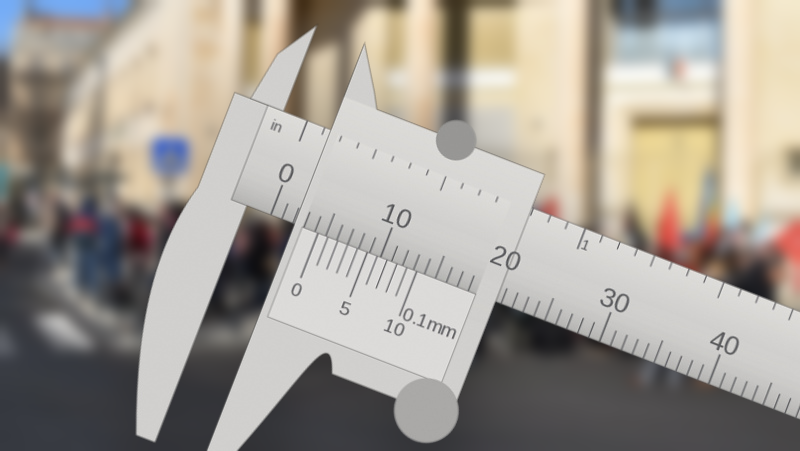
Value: 4.3
